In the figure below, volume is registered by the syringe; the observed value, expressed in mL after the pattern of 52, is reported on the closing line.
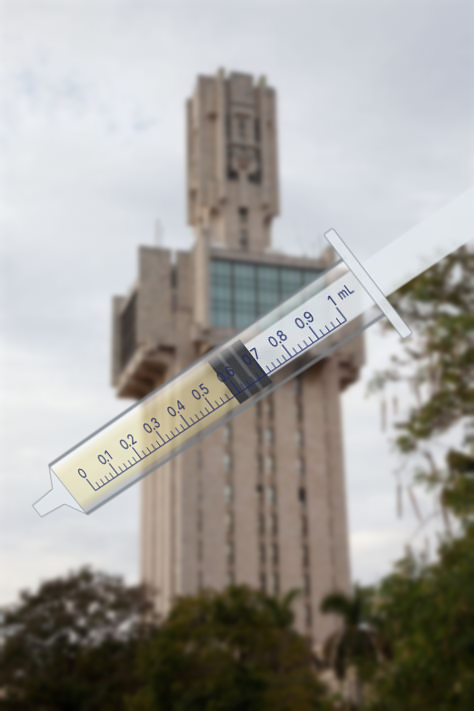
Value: 0.58
